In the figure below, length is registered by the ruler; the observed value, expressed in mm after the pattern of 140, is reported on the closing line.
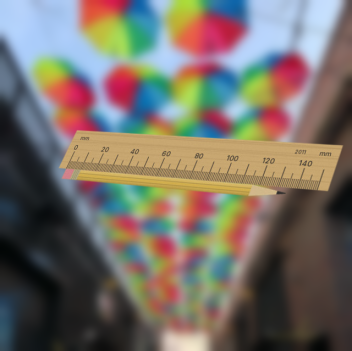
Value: 135
